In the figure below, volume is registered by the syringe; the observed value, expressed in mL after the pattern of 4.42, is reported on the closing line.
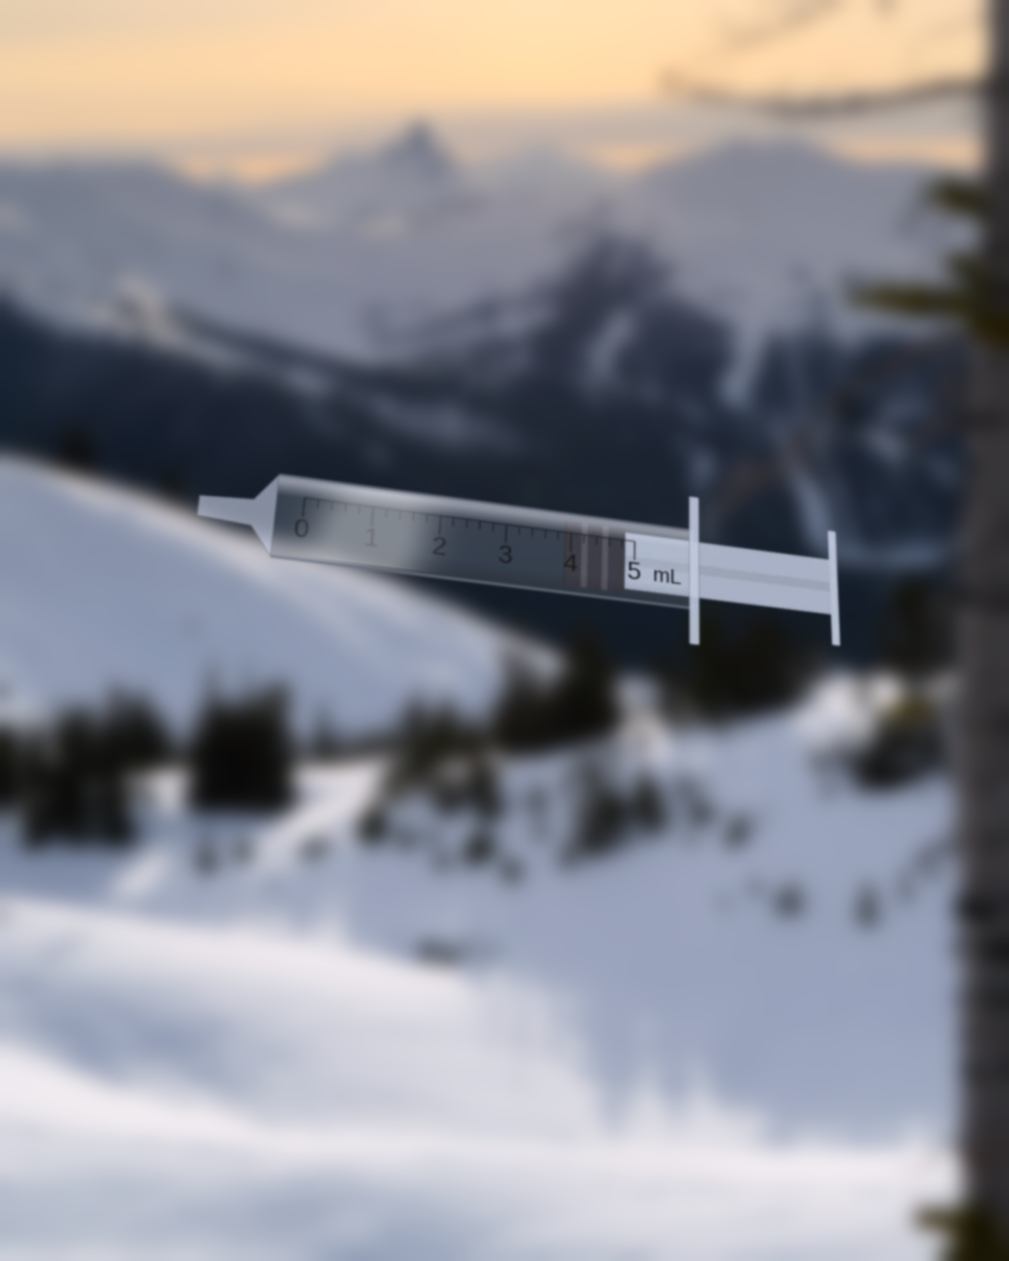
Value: 3.9
